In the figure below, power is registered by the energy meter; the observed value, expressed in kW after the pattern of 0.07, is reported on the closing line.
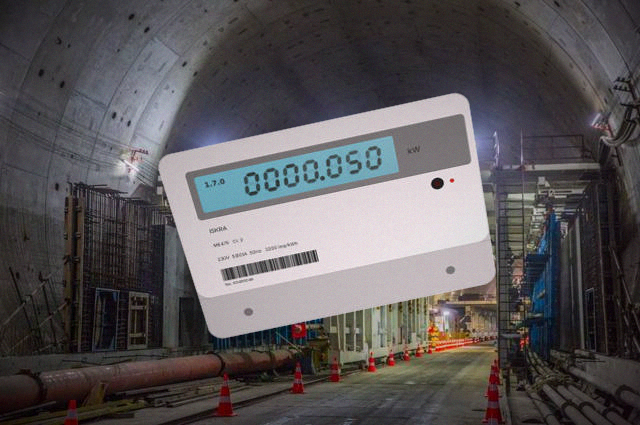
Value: 0.050
